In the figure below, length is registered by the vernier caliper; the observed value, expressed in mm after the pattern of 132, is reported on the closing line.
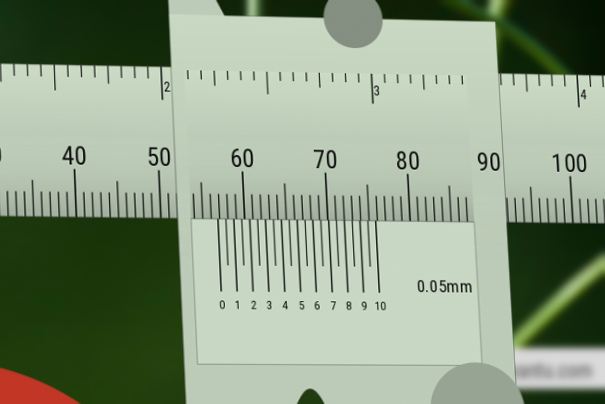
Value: 56.8
